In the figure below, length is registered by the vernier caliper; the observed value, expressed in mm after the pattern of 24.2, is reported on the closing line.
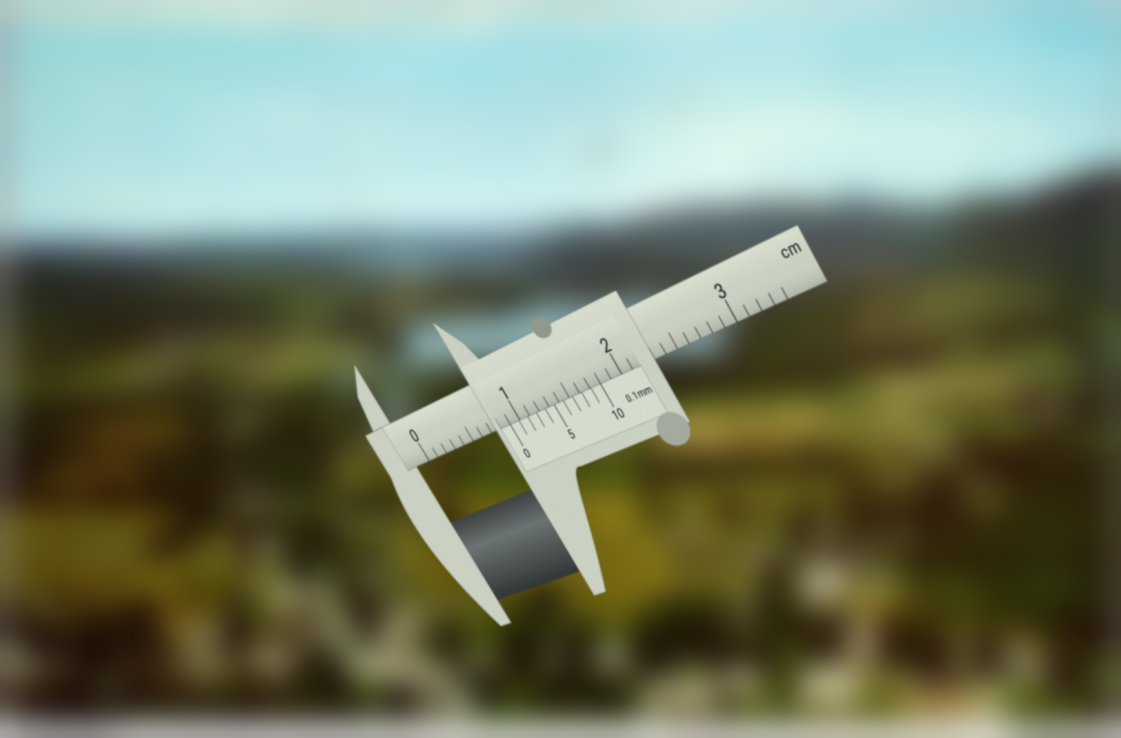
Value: 9.0
